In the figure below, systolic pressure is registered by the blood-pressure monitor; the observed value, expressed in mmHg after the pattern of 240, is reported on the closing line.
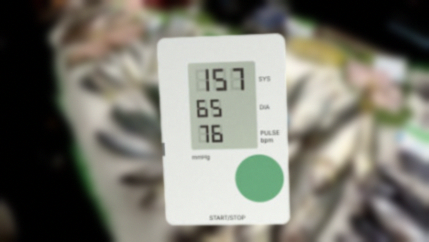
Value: 157
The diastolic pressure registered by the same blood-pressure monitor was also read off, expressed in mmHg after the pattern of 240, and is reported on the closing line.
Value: 65
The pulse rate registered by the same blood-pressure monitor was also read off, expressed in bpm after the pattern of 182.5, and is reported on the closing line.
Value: 76
